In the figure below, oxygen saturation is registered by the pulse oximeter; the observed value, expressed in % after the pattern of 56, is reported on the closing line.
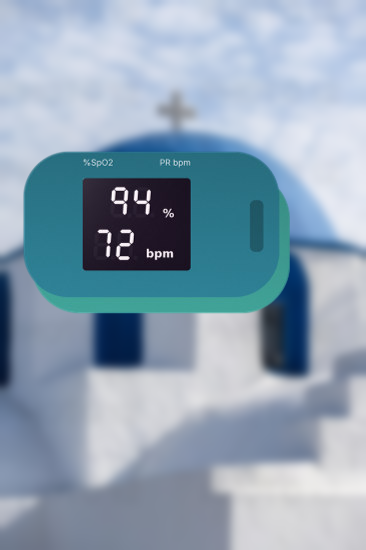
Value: 94
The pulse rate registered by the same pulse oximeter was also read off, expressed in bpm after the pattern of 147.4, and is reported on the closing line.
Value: 72
